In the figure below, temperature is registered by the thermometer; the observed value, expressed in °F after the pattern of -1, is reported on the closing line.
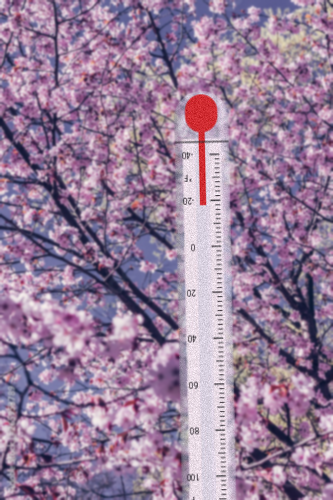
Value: -18
